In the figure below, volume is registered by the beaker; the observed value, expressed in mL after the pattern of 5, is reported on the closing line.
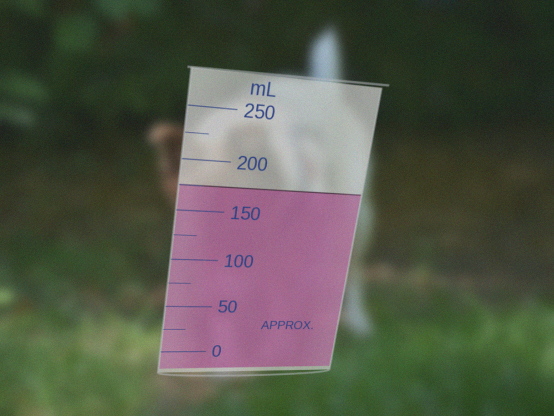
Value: 175
